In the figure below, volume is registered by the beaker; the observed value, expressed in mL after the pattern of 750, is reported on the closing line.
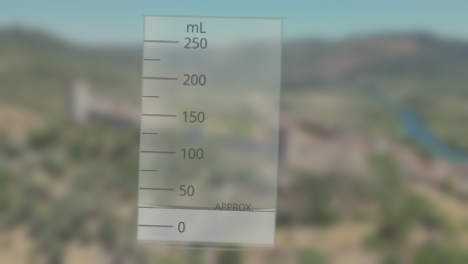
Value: 25
